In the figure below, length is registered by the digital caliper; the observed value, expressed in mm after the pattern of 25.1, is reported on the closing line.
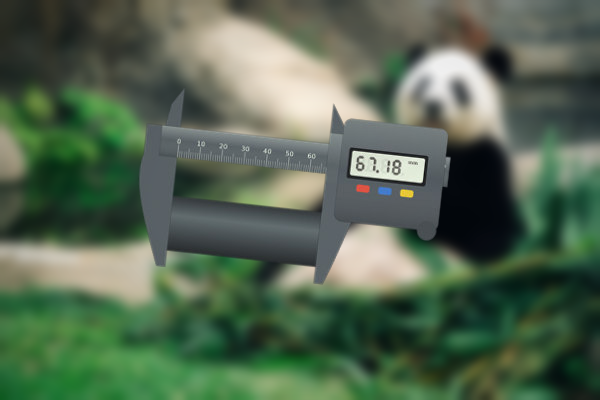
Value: 67.18
